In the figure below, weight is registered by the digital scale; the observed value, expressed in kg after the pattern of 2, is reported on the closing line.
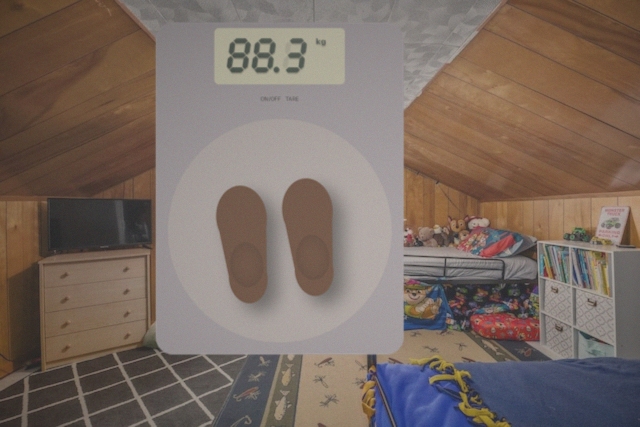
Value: 88.3
